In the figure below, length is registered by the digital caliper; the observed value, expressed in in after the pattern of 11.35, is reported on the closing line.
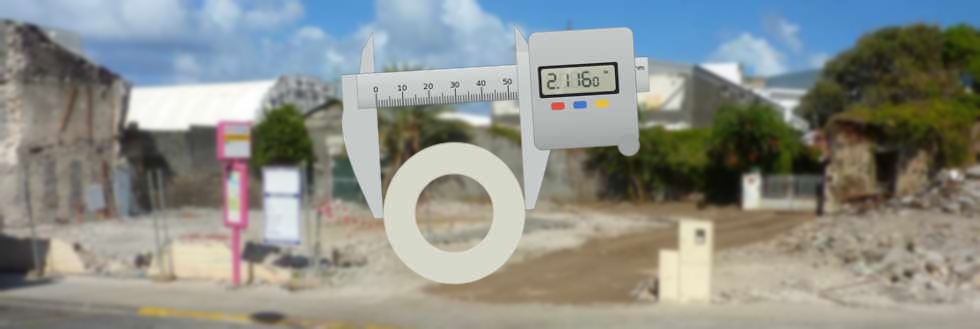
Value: 2.1160
